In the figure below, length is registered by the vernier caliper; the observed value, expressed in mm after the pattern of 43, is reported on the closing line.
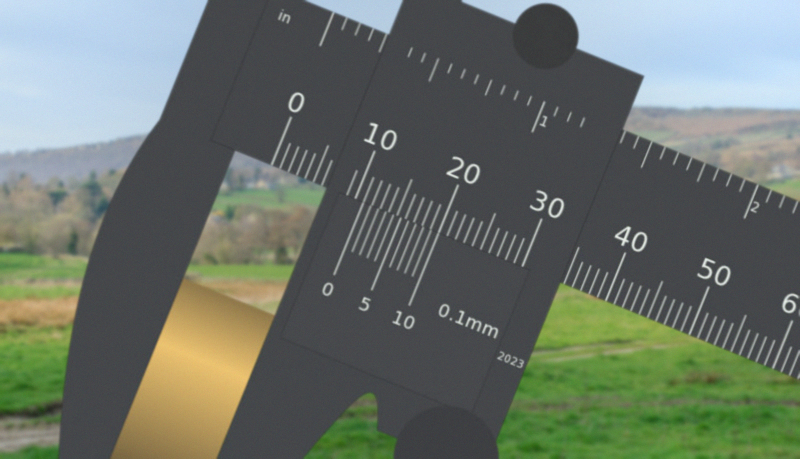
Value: 11.0
